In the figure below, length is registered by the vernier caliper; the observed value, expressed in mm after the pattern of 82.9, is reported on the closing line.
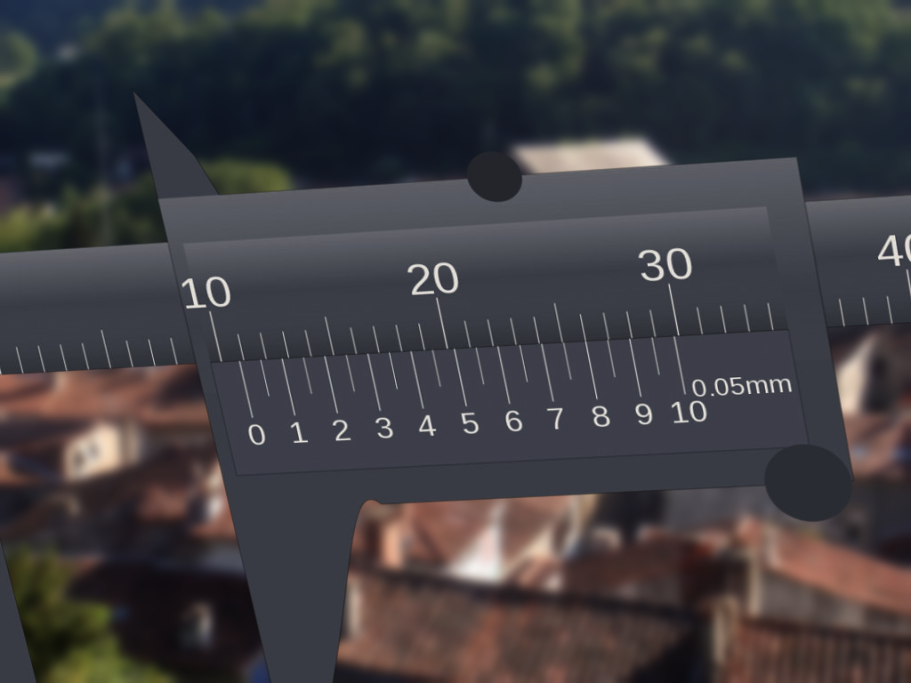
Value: 10.80
